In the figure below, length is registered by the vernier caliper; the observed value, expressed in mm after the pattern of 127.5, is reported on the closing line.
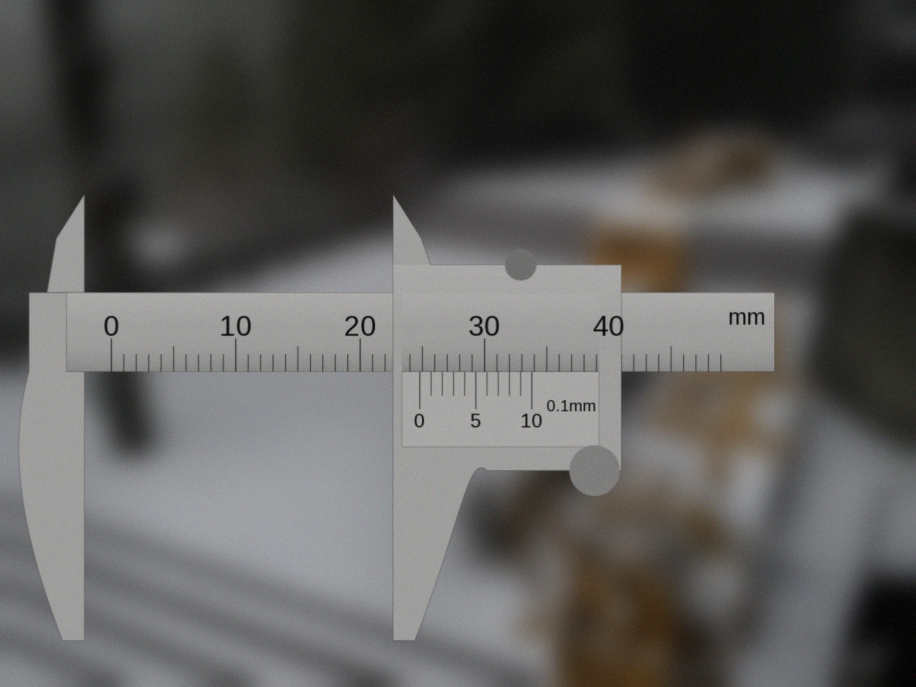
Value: 24.8
